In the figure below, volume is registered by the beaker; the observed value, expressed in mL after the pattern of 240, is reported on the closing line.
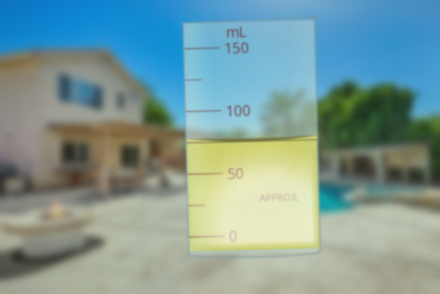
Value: 75
